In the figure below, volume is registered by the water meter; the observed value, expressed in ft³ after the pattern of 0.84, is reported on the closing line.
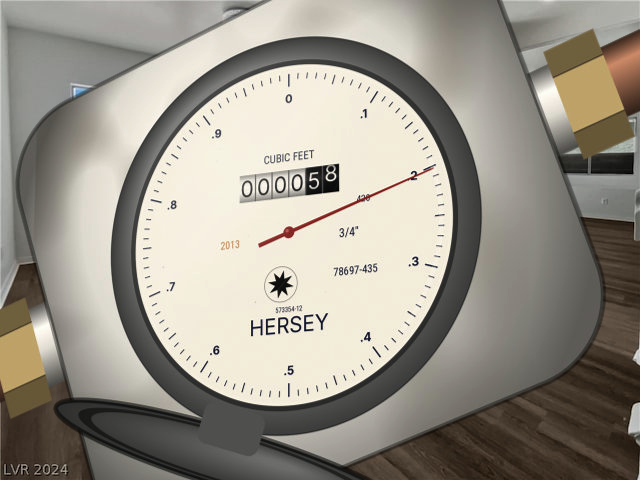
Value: 58.20
